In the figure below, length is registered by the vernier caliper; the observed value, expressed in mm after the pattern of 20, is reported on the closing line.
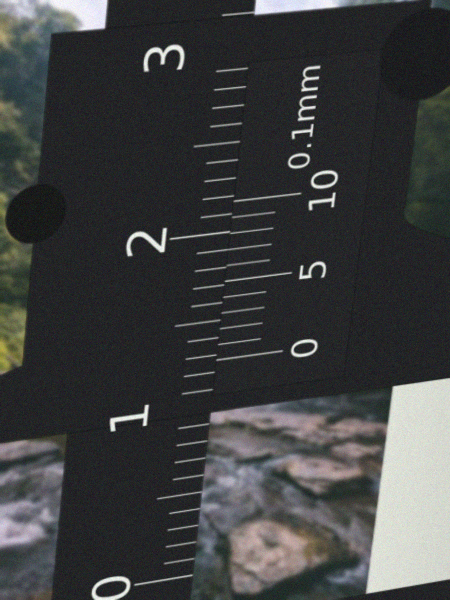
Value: 12.7
